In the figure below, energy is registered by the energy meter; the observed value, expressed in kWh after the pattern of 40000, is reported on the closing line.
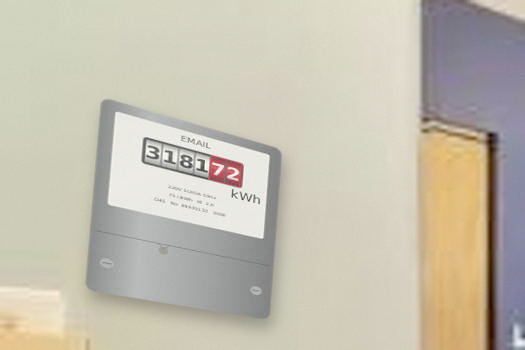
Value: 3181.72
